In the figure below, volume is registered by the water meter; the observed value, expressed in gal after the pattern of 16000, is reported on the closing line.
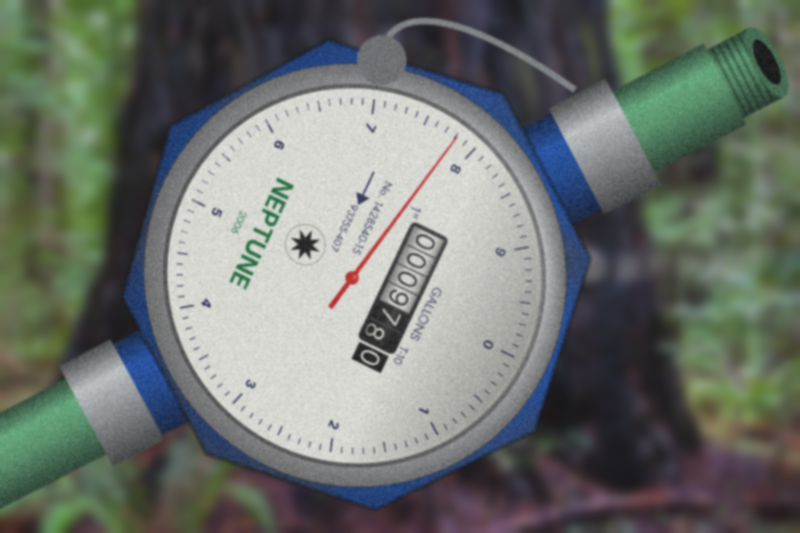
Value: 9777.8
